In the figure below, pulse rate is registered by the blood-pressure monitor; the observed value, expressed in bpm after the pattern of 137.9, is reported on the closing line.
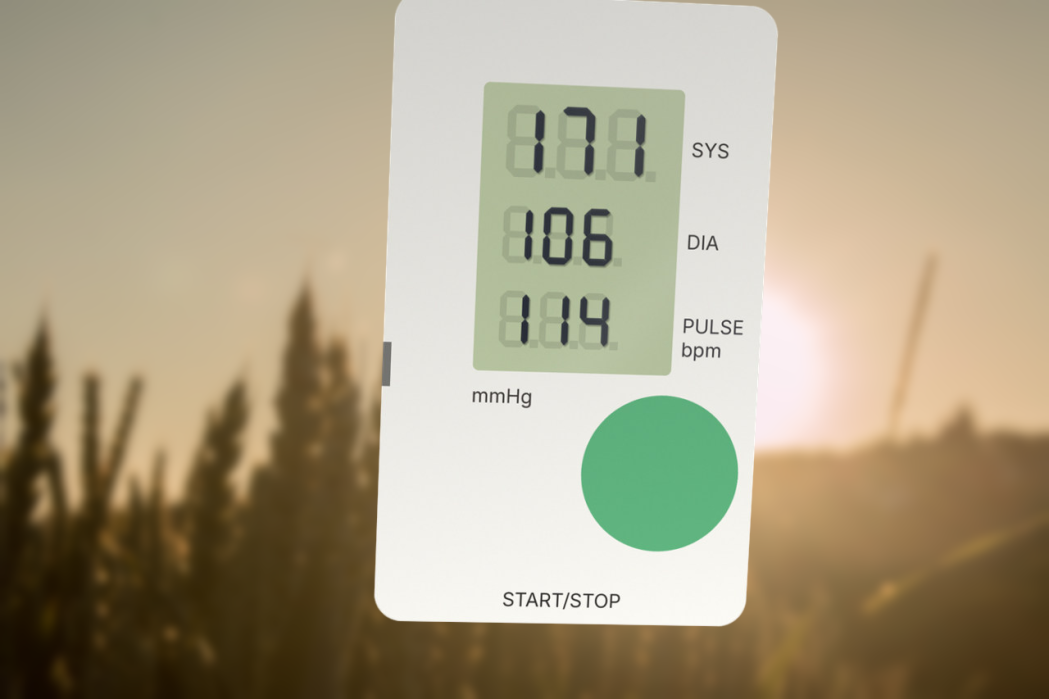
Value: 114
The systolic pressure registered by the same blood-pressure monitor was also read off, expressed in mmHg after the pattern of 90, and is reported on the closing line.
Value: 171
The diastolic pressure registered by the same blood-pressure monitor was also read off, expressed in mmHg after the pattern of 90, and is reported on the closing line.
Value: 106
